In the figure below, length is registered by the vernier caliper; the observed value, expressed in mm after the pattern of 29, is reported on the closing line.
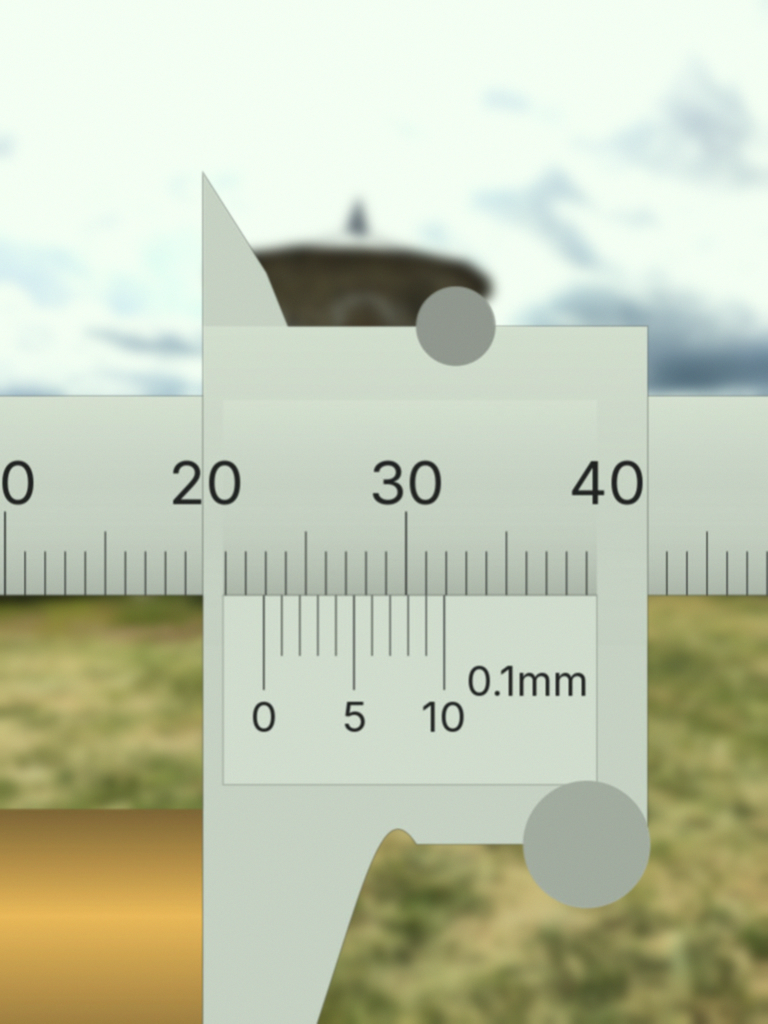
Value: 22.9
